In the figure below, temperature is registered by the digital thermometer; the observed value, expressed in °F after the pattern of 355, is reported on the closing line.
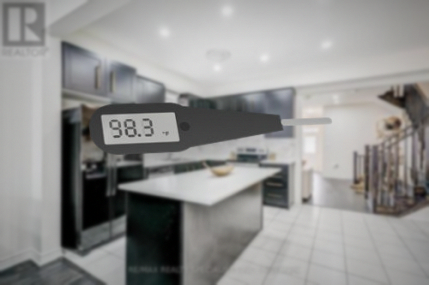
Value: 98.3
